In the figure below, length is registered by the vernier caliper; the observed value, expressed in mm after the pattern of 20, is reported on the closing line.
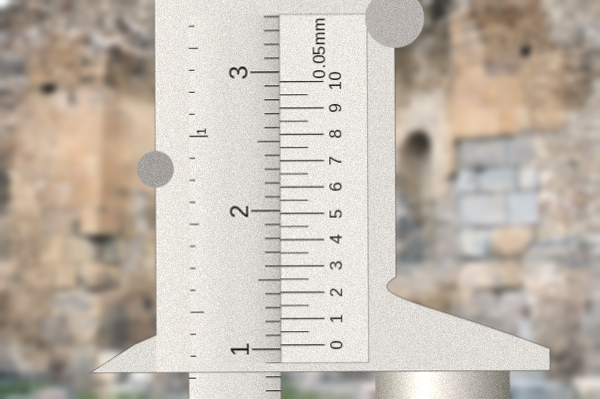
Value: 10.3
